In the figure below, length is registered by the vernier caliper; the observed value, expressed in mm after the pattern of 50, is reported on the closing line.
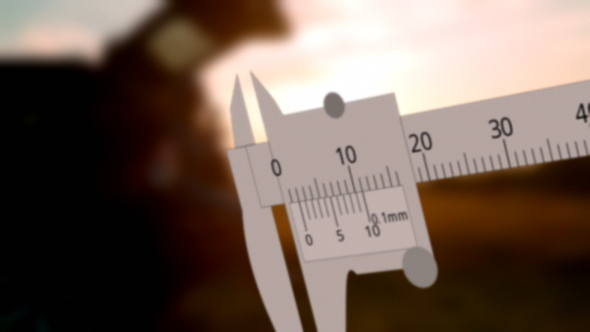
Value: 2.0
